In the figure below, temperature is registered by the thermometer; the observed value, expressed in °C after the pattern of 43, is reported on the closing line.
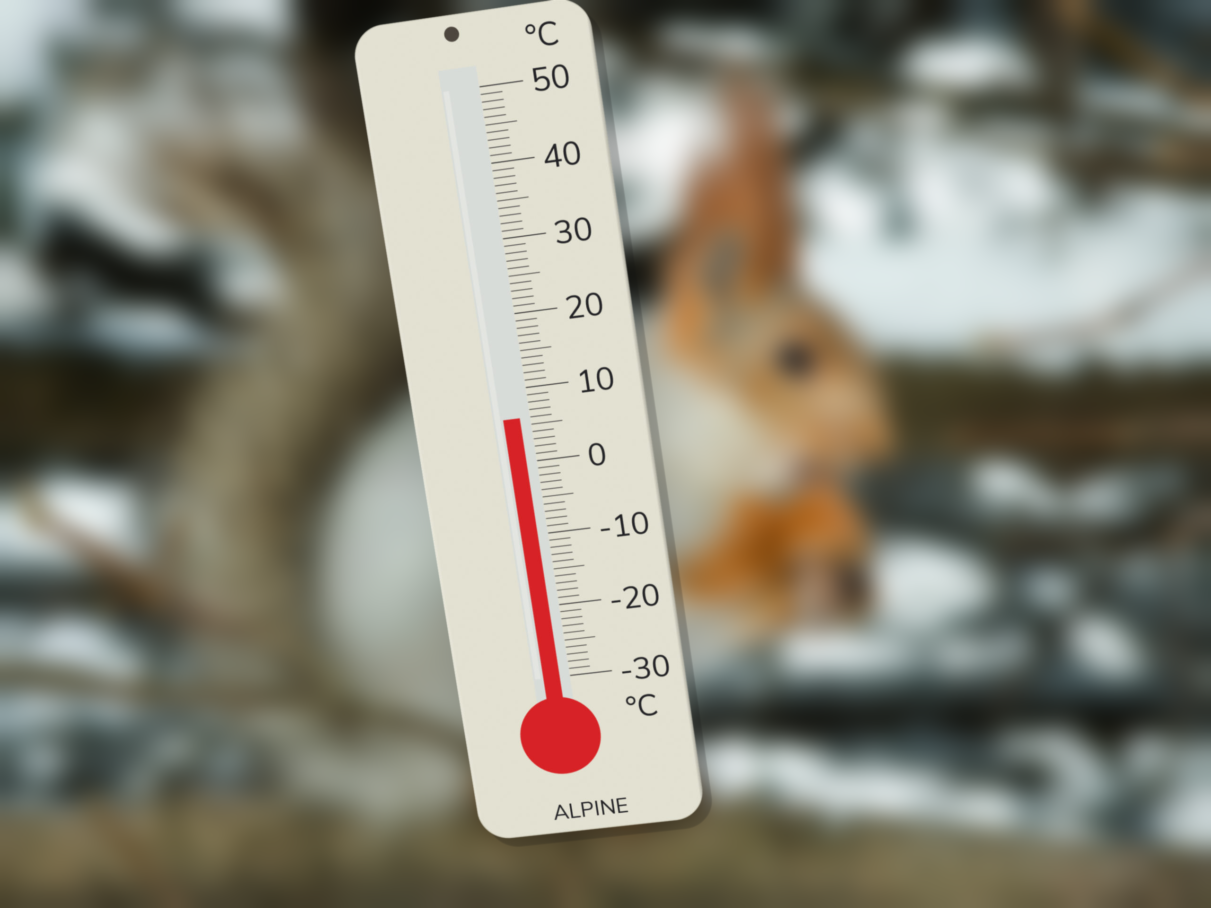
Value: 6
